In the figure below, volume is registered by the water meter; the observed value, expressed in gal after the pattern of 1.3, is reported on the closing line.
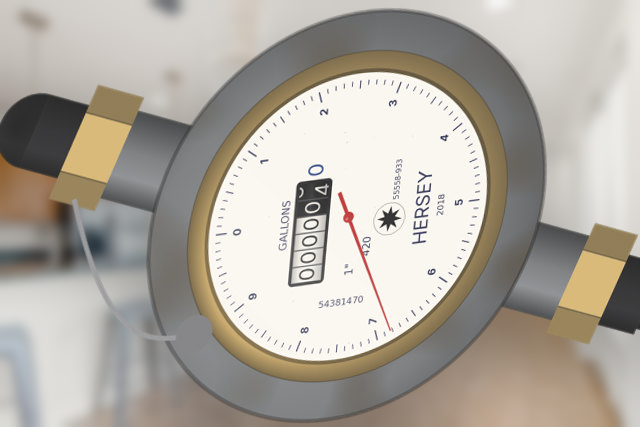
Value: 36.8
